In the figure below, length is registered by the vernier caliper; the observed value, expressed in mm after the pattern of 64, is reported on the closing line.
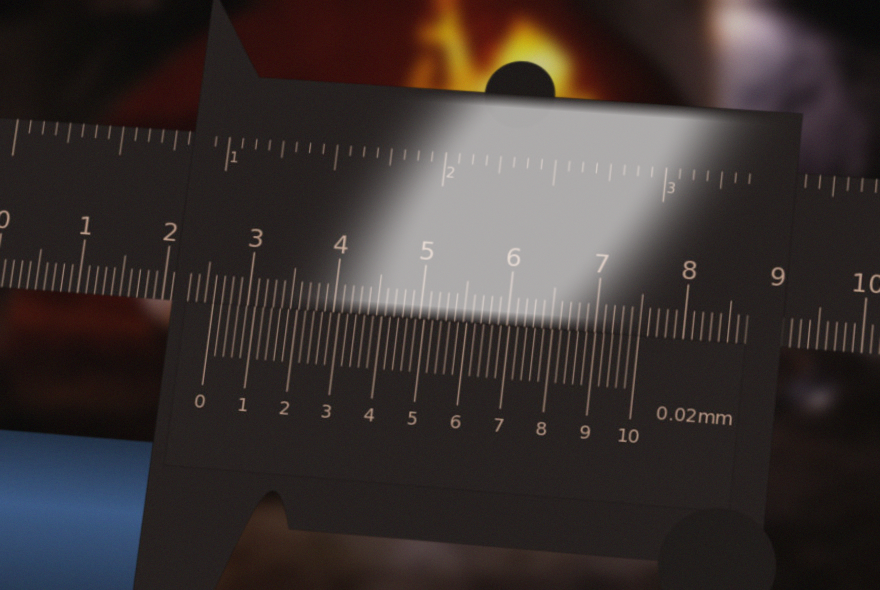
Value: 26.0
